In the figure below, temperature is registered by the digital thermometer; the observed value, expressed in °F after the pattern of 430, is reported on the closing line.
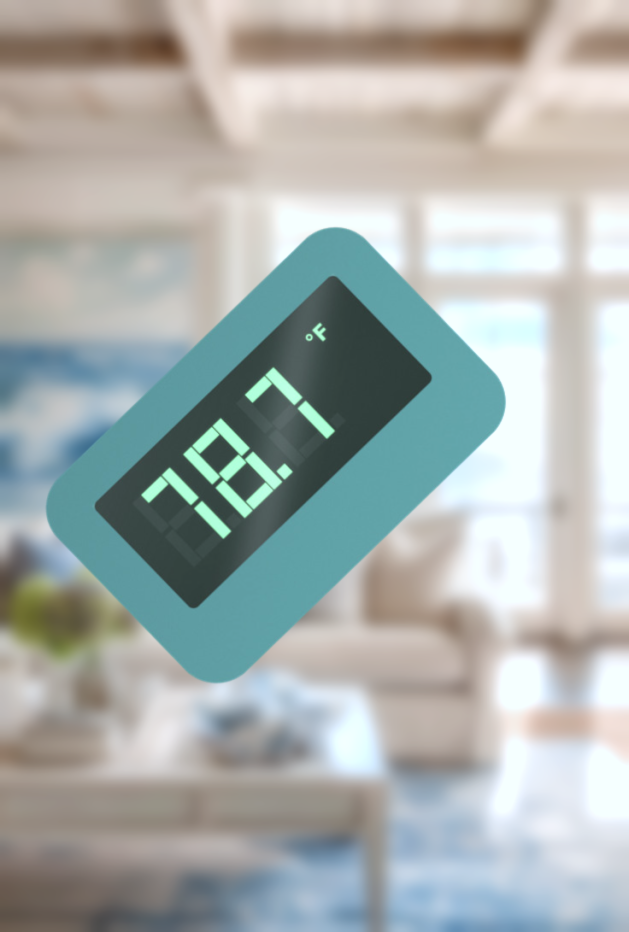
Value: 78.7
